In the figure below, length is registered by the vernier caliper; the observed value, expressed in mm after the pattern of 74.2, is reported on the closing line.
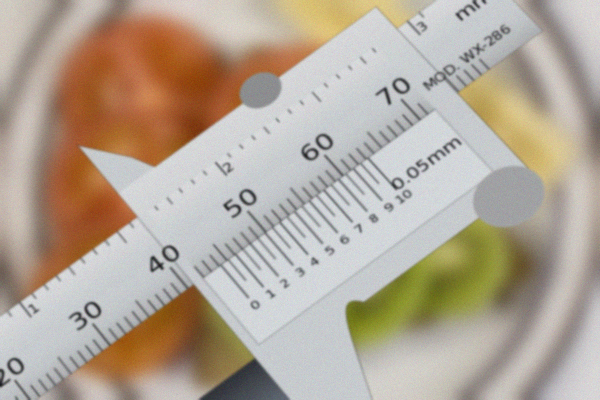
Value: 44.2
